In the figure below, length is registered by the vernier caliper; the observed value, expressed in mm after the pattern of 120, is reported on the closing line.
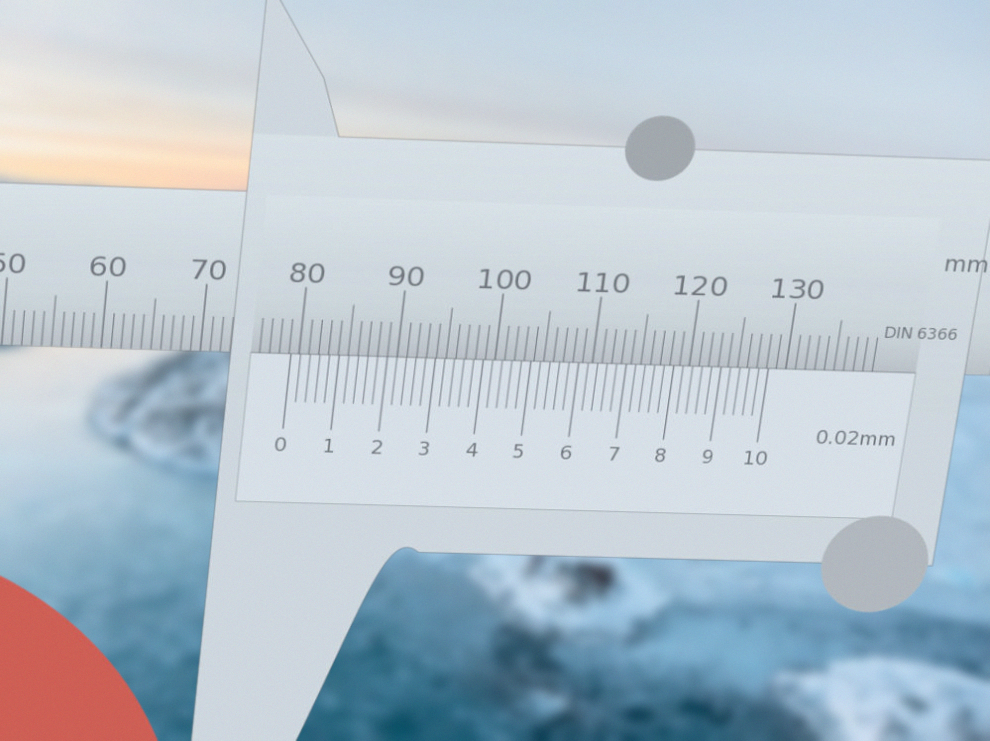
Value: 79.2
